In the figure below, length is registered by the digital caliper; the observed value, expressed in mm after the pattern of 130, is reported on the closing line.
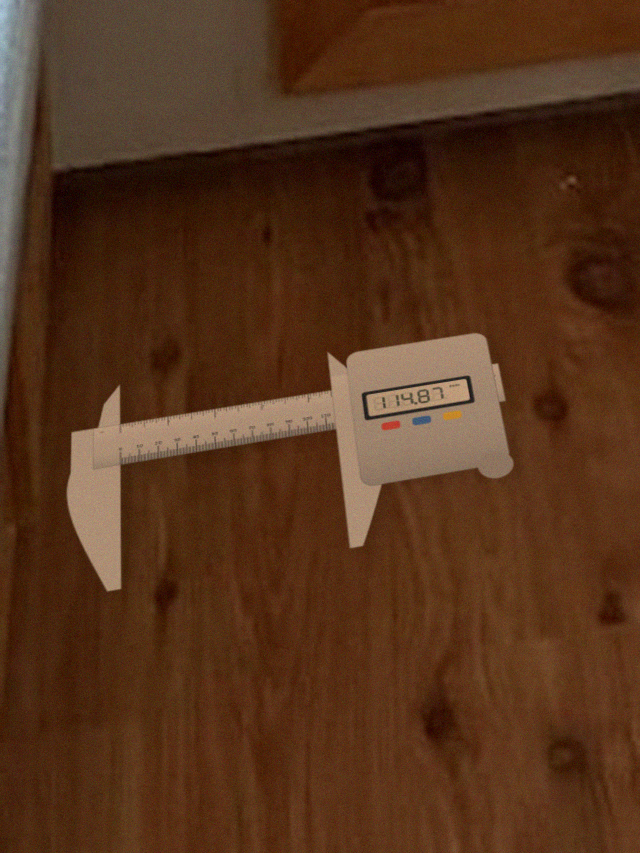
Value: 114.87
